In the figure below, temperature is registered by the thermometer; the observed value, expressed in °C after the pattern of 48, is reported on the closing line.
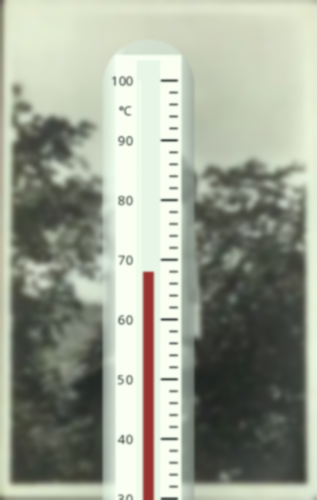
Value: 68
